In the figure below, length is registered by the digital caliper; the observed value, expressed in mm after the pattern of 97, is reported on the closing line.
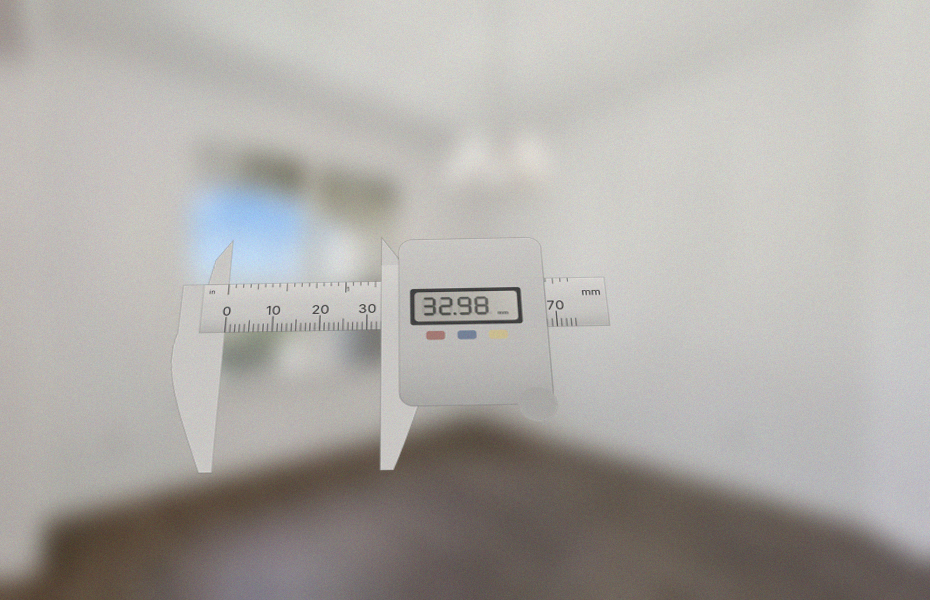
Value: 32.98
